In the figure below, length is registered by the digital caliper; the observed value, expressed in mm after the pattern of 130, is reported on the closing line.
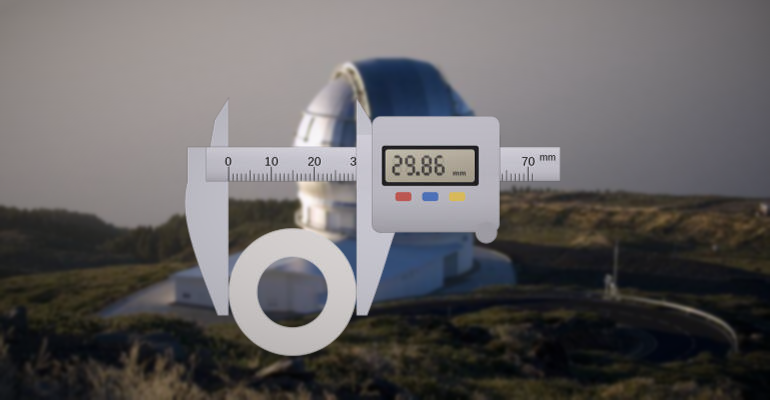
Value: 29.86
